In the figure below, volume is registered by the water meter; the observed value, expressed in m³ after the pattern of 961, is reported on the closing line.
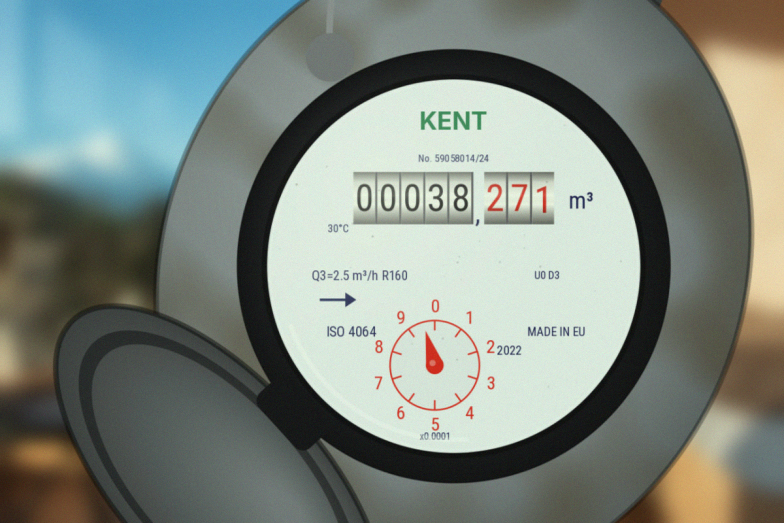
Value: 38.2709
